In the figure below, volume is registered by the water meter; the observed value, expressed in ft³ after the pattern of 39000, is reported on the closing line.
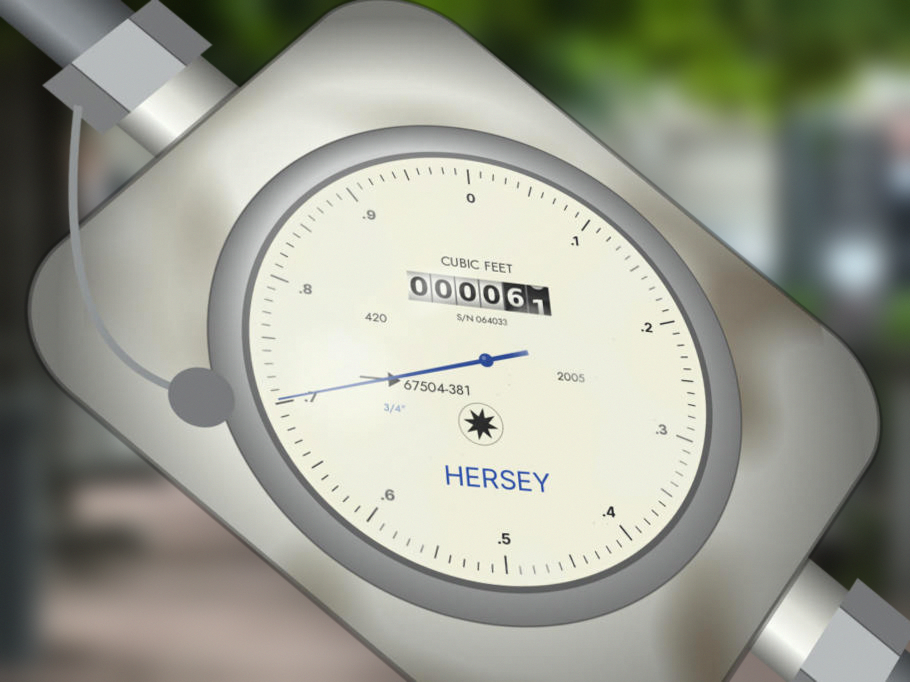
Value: 60.70
